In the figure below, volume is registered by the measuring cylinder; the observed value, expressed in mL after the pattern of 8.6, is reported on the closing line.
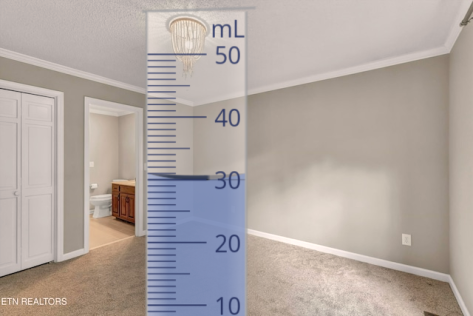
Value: 30
